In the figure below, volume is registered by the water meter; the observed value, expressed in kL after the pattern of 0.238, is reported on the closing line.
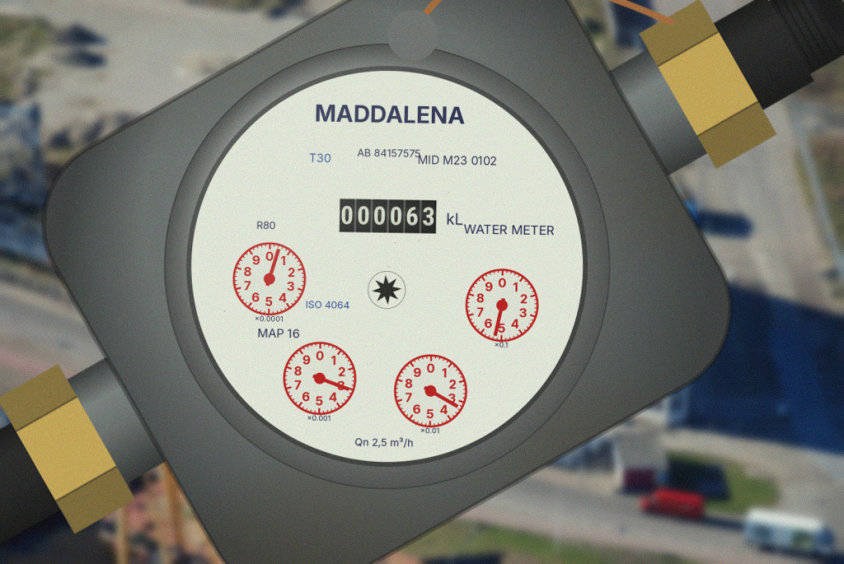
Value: 63.5330
